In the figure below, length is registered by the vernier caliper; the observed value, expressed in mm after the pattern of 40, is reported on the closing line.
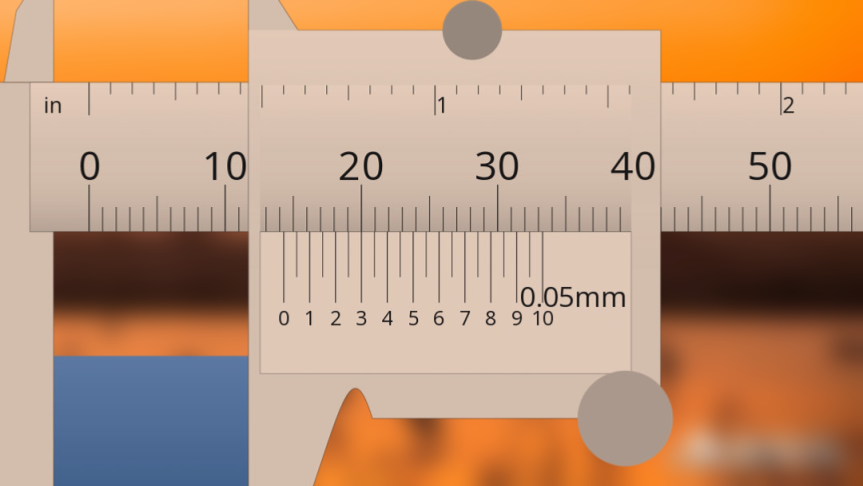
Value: 14.3
